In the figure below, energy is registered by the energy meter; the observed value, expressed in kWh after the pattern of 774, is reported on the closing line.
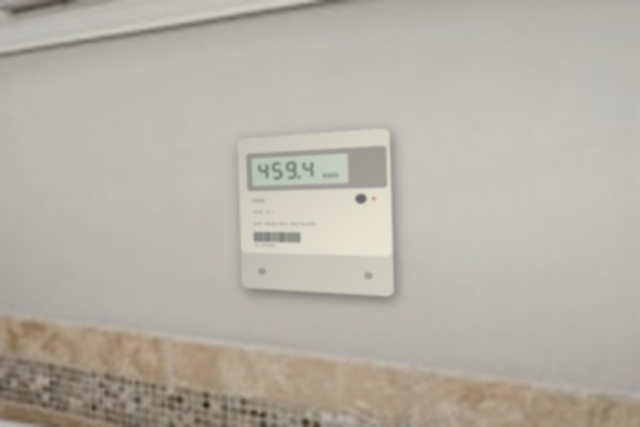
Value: 459.4
